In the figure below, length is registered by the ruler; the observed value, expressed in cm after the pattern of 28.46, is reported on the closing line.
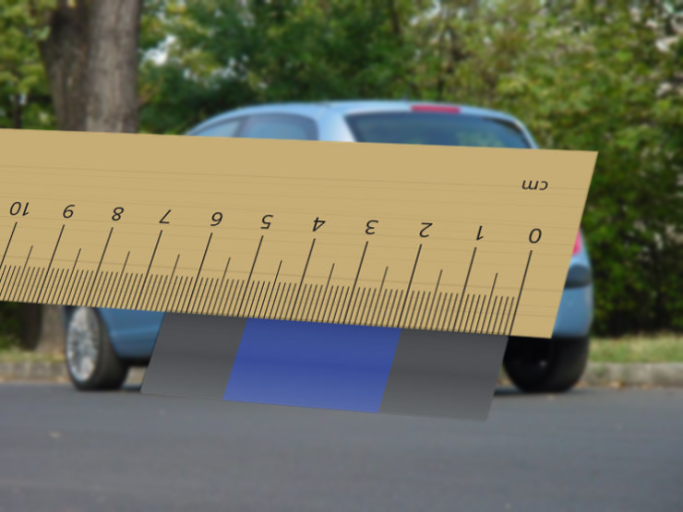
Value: 6.4
